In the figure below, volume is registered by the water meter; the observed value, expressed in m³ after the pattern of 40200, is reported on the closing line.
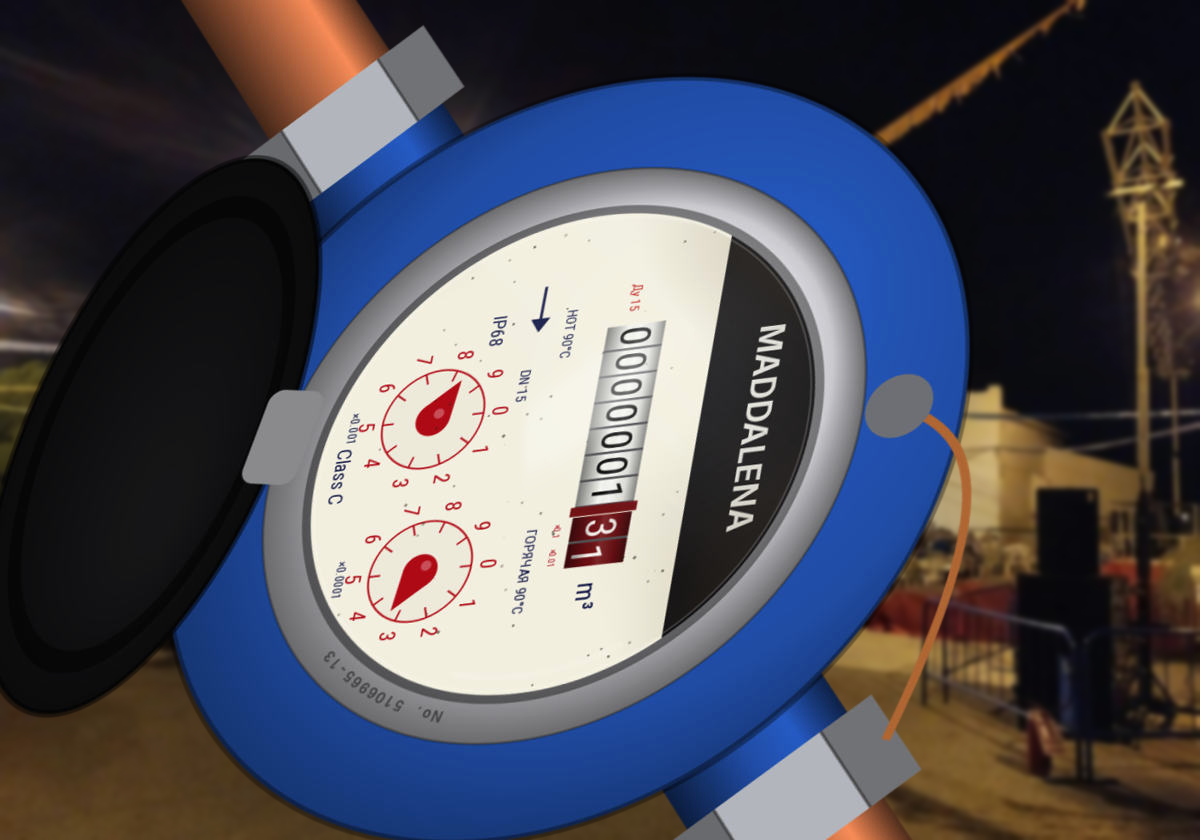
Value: 1.3083
